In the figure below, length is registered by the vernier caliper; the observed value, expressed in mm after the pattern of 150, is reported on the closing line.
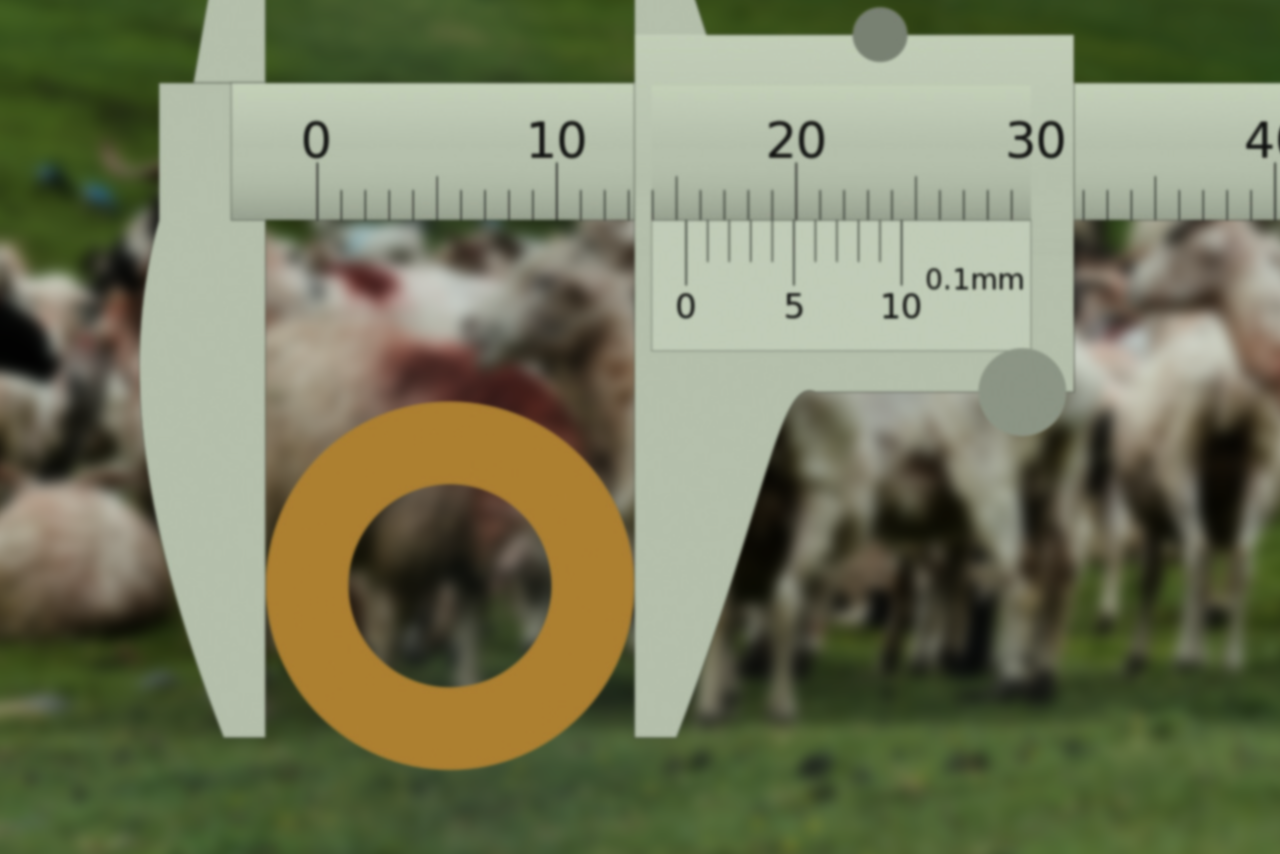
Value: 15.4
